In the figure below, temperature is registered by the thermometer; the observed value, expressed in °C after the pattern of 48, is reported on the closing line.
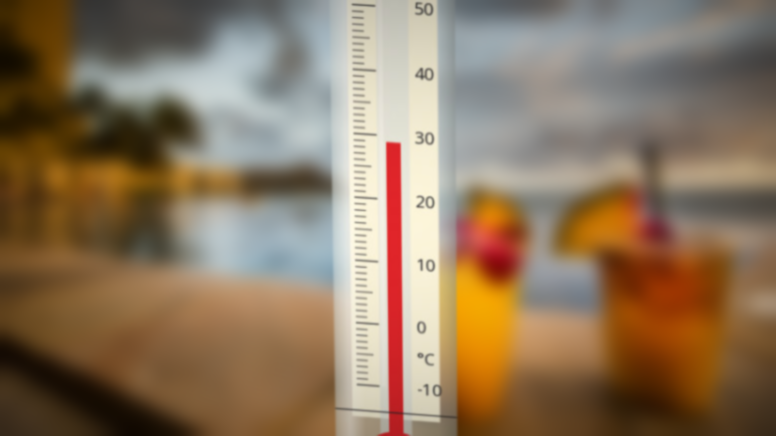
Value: 29
